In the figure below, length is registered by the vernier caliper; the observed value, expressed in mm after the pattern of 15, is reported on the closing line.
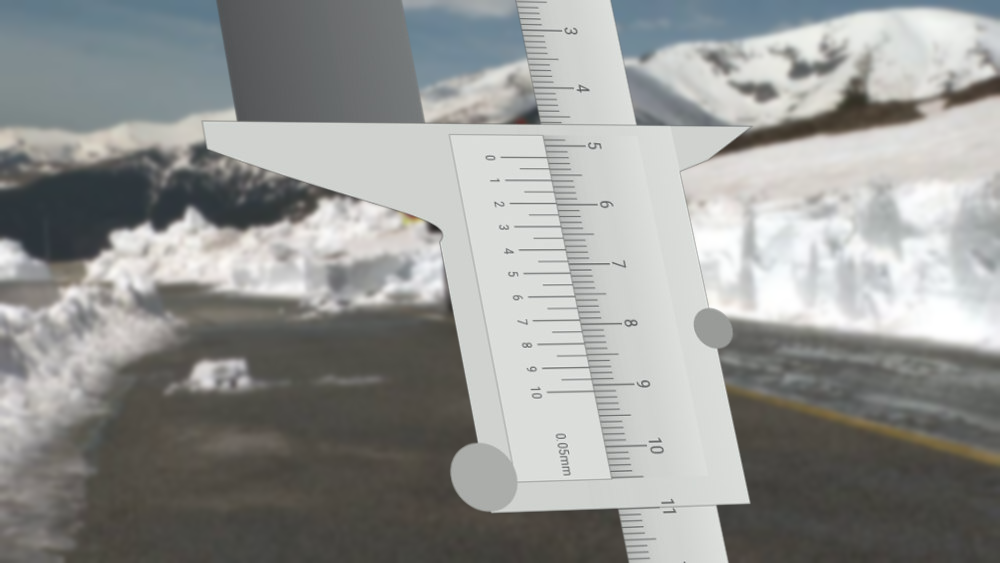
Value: 52.0
